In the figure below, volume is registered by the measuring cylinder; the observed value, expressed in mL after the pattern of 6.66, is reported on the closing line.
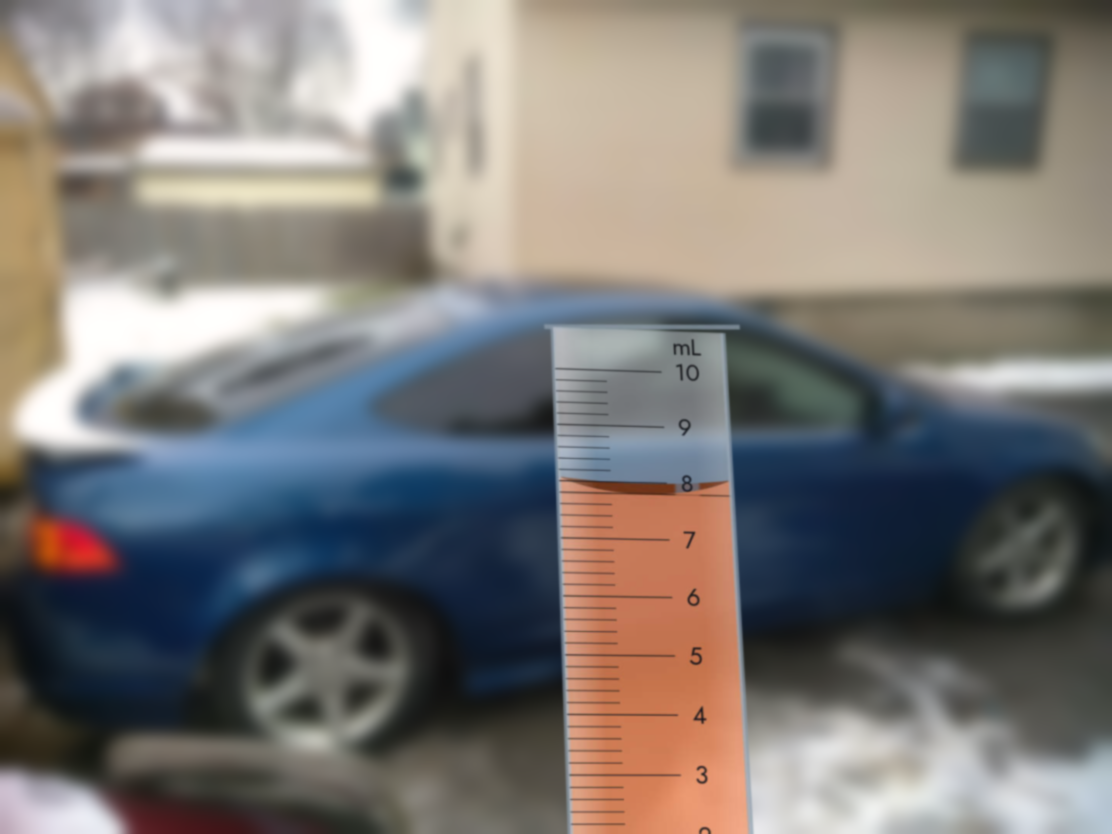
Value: 7.8
